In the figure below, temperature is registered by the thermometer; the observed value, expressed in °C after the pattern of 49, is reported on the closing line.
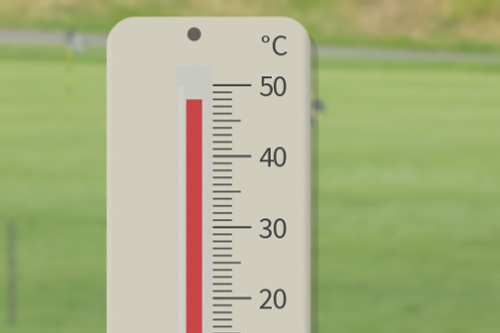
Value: 48
